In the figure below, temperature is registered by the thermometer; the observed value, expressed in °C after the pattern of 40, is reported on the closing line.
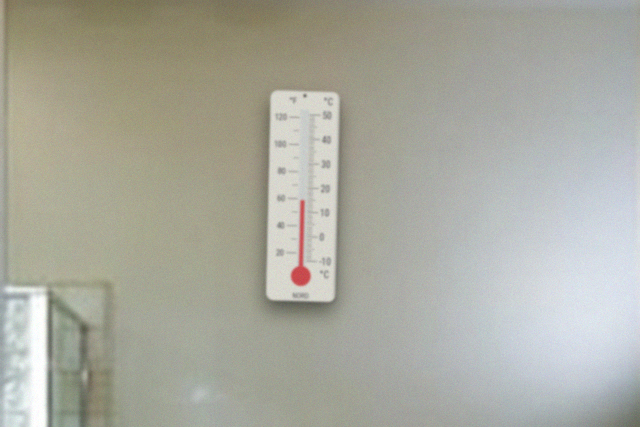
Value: 15
